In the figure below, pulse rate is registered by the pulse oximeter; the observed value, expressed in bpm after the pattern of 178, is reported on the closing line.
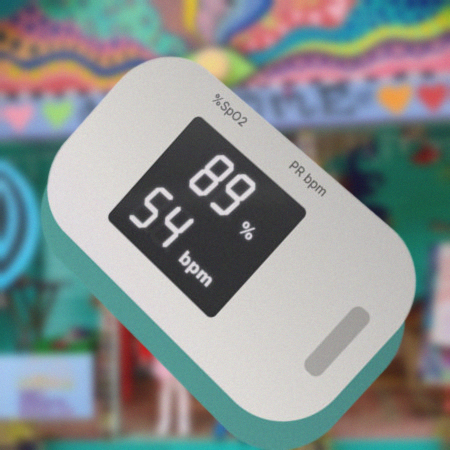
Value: 54
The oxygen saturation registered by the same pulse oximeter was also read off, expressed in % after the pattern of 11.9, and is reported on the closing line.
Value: 89
